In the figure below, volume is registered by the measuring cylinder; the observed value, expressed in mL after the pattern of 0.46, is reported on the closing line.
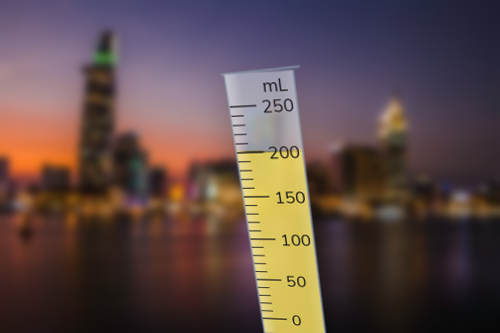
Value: 200
